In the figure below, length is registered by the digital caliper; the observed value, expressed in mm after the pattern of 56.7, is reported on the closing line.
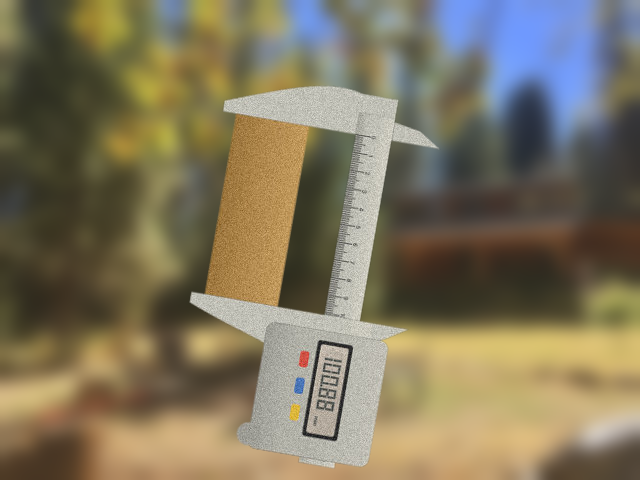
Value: 100.88
